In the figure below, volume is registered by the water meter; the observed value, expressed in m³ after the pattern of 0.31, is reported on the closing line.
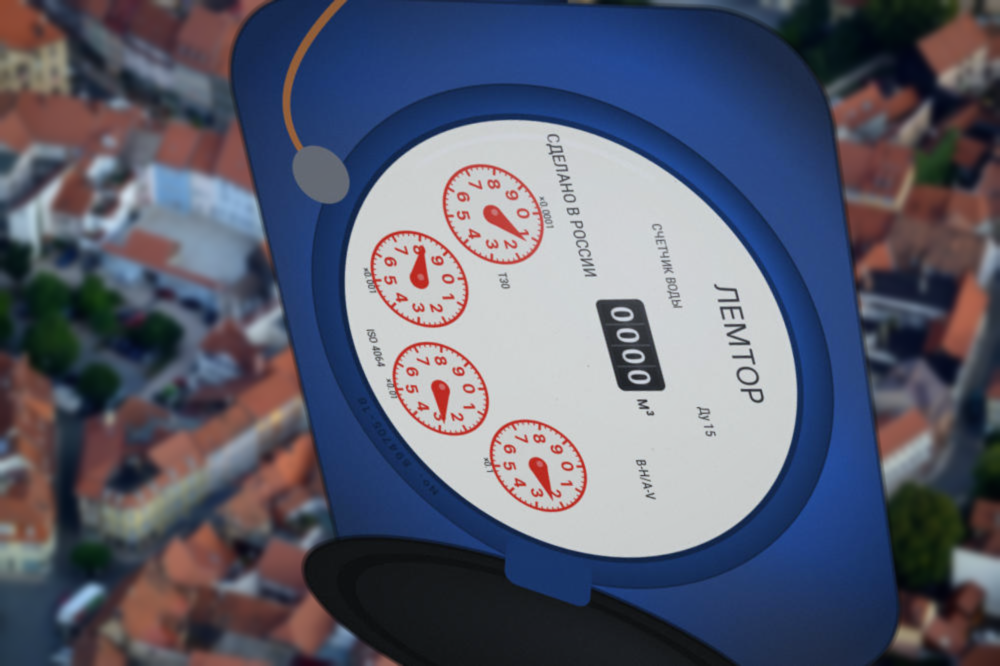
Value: 0.2281
